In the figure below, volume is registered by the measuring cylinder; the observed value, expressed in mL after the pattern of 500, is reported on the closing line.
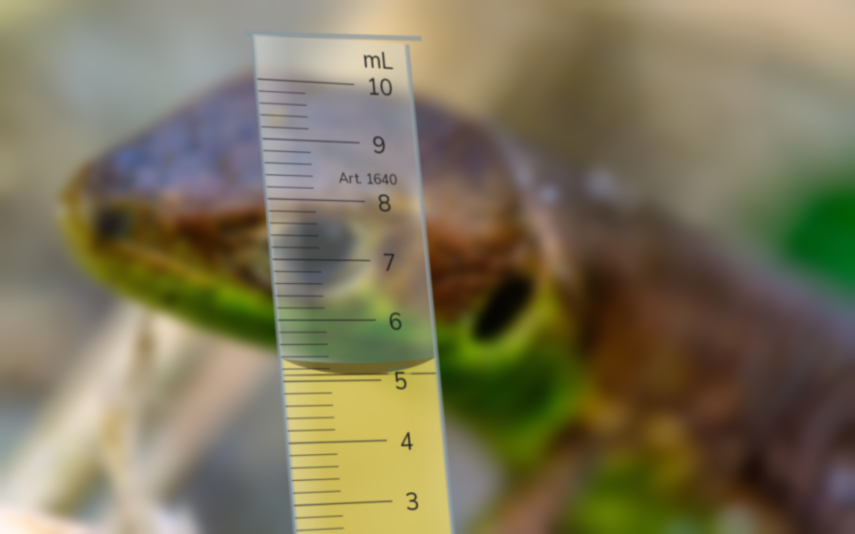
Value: 5.1
